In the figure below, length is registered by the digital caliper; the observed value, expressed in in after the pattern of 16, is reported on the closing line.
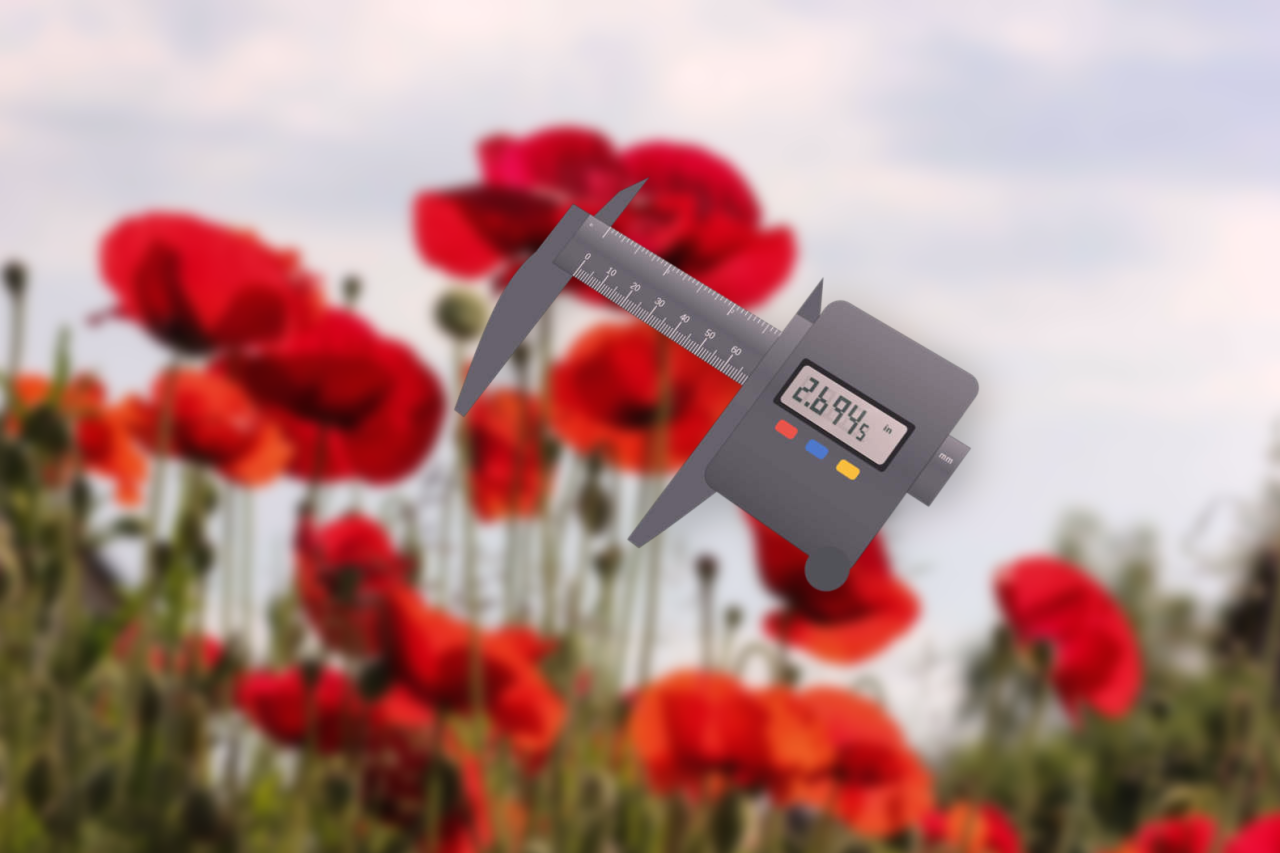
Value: 2.6945
